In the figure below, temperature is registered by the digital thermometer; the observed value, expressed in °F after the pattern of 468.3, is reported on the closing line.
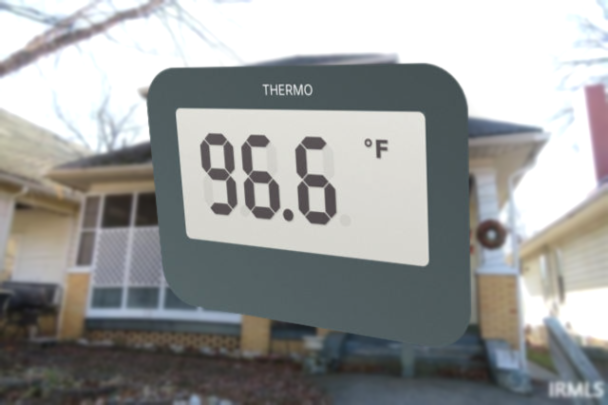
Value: 96.6
